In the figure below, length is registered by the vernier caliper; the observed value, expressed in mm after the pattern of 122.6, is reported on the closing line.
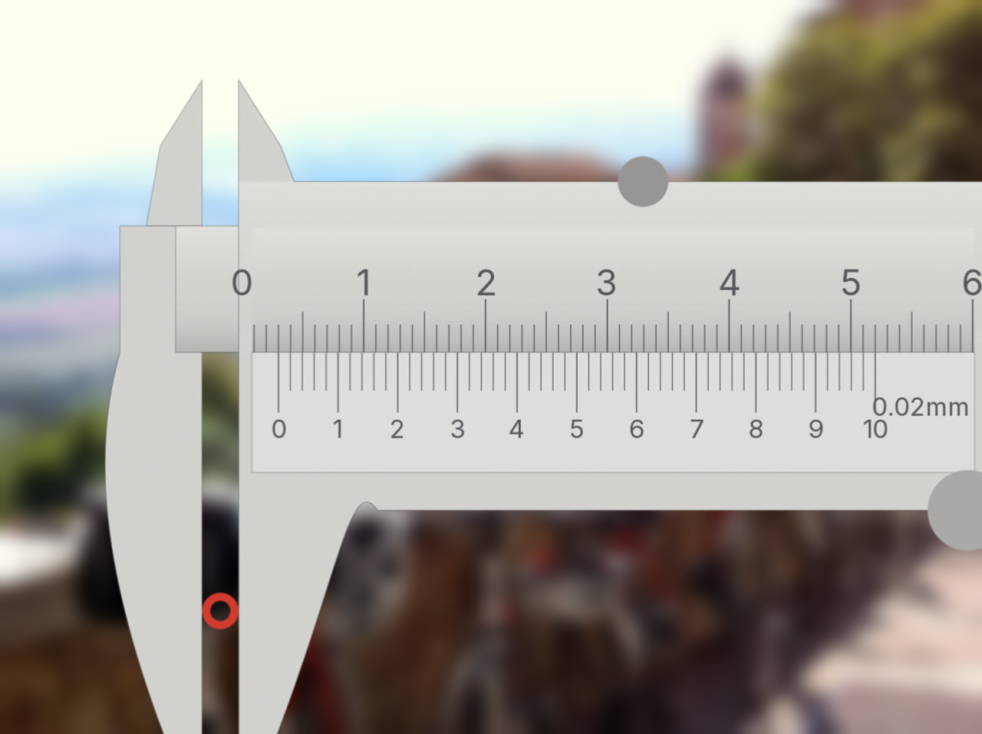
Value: 3.0
